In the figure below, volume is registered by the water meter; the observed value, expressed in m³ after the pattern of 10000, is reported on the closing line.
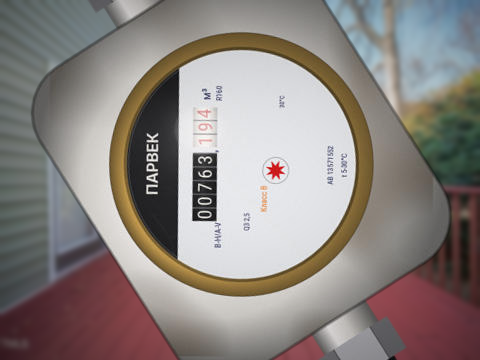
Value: 763.194
